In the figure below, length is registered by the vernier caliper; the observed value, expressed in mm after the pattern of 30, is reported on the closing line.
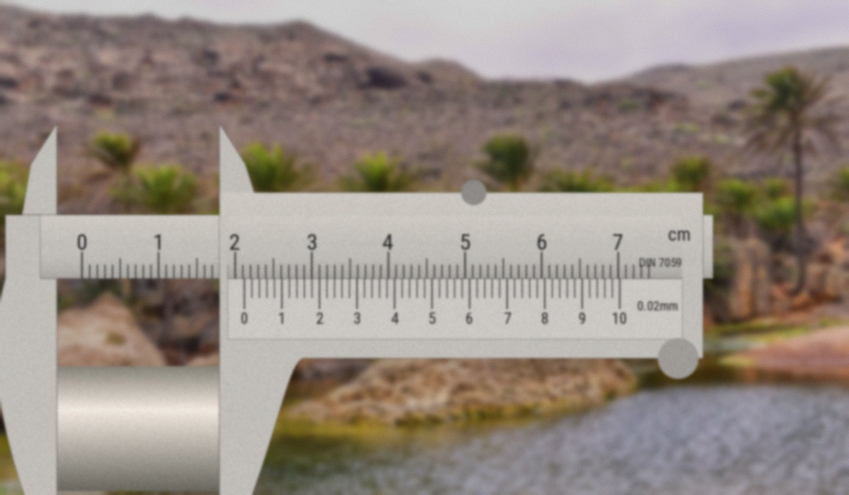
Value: 21.2
